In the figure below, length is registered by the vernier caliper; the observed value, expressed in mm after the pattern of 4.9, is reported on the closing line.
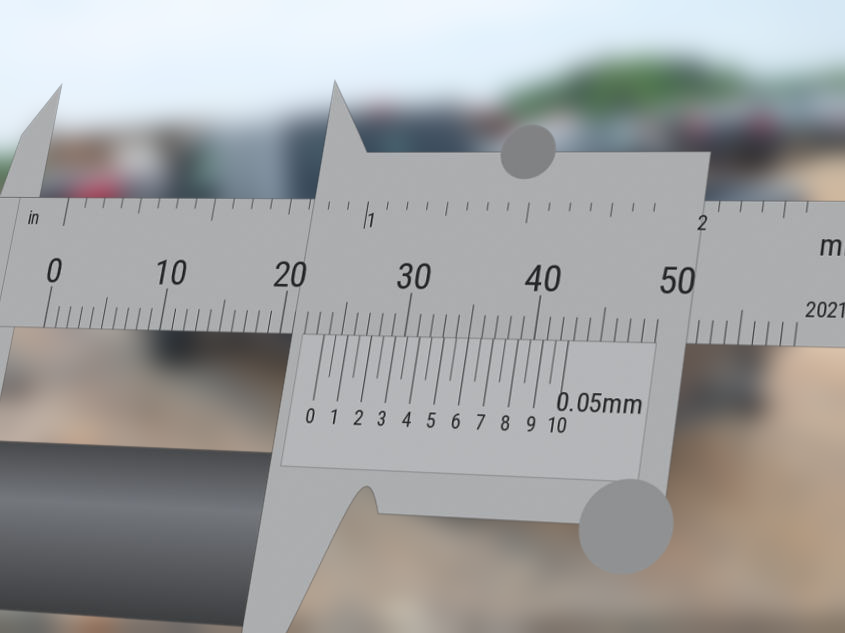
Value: 23.6
